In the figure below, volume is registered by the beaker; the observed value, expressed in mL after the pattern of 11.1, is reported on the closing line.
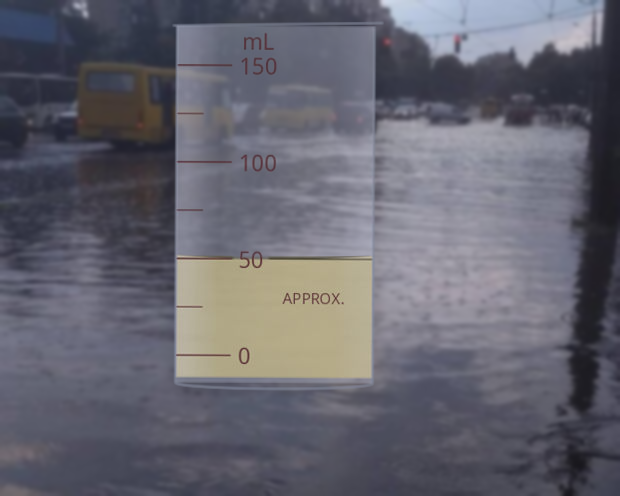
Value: 50
